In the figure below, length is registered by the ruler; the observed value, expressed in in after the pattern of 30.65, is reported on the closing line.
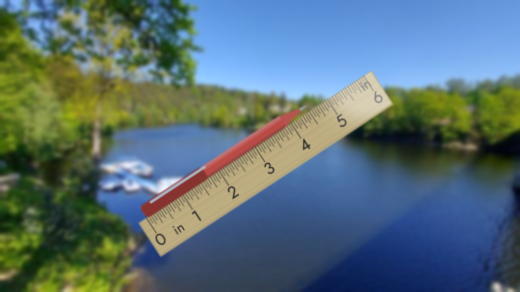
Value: 4.5
